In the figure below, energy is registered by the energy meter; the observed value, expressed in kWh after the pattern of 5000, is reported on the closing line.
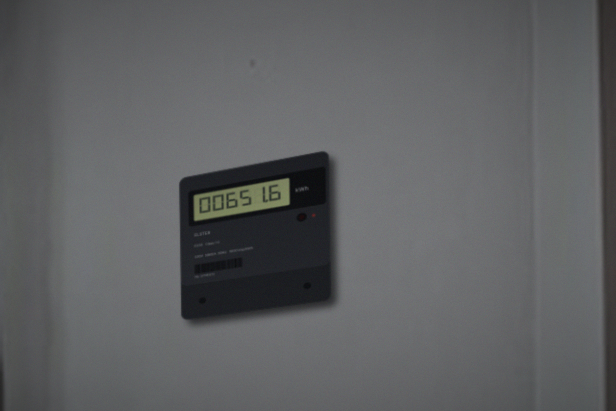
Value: 651.6
